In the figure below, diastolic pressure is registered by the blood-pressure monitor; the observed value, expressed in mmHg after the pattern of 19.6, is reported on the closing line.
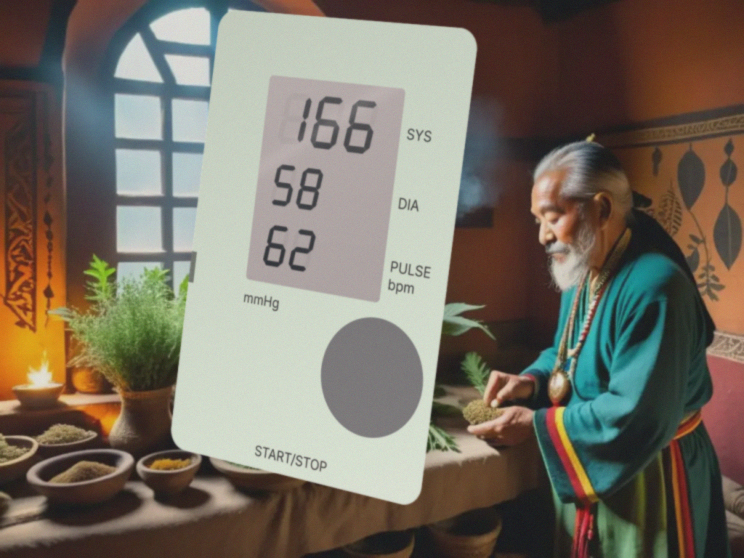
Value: 58
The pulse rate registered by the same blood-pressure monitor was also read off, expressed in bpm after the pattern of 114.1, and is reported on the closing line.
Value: 62
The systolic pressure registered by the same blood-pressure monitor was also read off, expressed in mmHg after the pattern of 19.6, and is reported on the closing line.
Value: 166
